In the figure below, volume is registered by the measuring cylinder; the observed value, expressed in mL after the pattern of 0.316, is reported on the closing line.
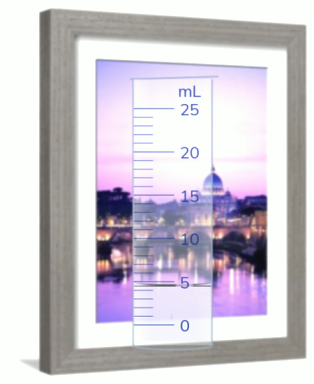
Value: 4.5
